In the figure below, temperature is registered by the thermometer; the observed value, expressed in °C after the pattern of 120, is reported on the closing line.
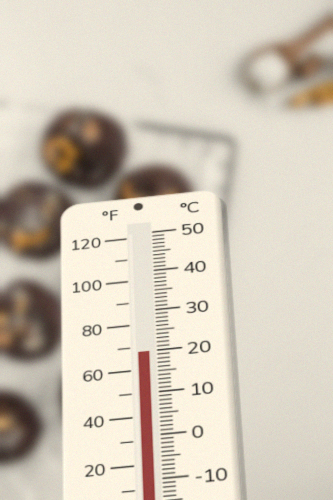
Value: 20
